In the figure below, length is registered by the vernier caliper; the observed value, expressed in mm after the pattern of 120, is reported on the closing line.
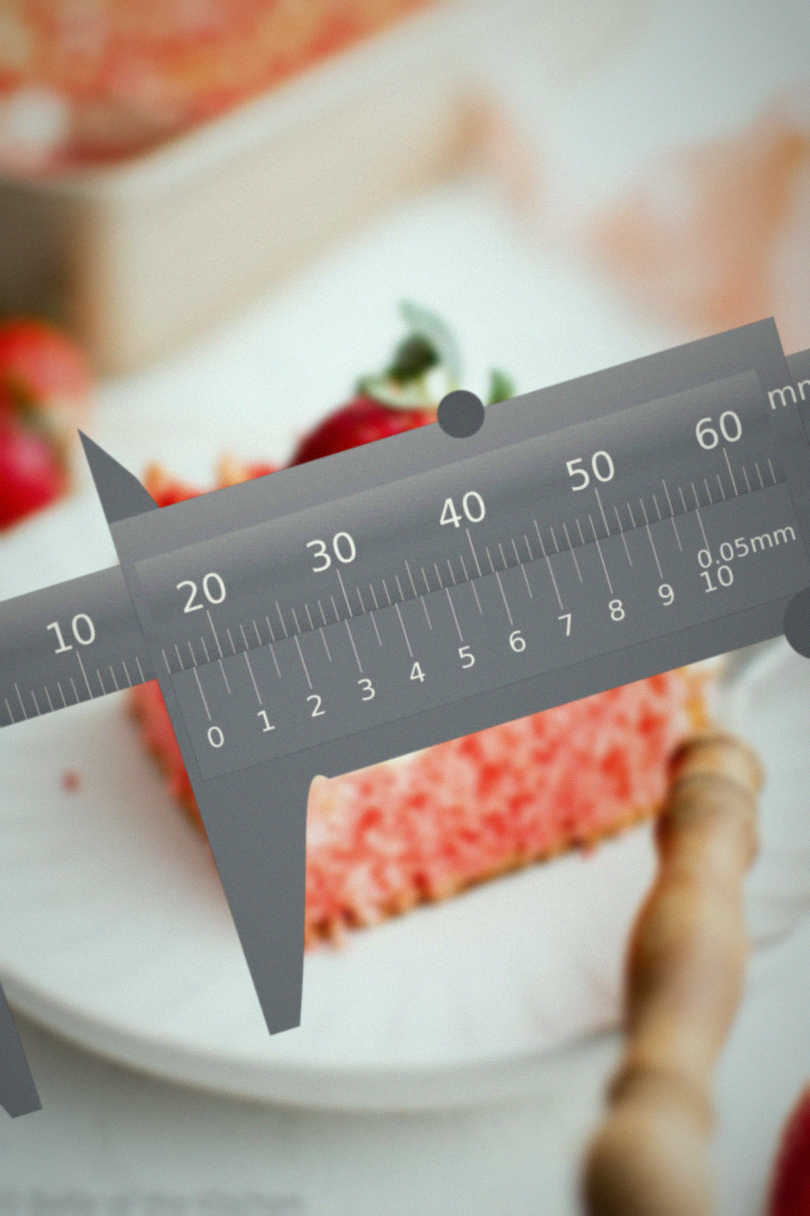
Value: 17.8
